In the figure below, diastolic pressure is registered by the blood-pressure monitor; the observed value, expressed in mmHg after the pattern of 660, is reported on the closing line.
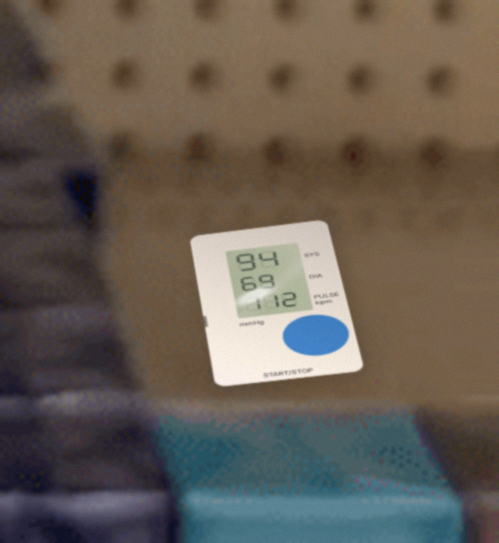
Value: 69
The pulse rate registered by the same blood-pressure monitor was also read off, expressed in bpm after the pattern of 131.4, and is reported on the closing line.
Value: 112
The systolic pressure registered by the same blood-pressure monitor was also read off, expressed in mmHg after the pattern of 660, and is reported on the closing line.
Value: 94
